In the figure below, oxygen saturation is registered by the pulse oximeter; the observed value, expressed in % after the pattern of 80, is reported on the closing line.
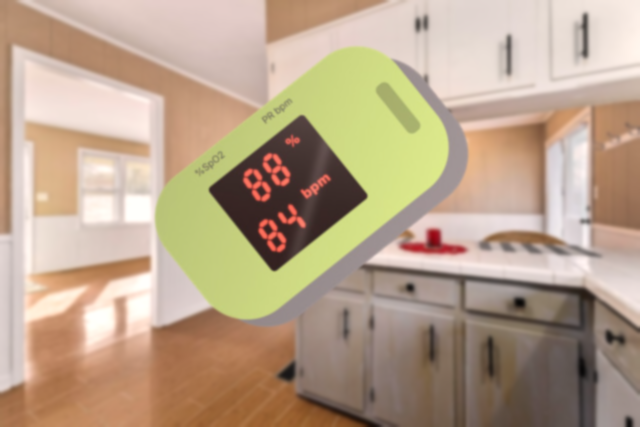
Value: 88
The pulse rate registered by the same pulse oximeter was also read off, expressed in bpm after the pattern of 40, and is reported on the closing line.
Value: 84
